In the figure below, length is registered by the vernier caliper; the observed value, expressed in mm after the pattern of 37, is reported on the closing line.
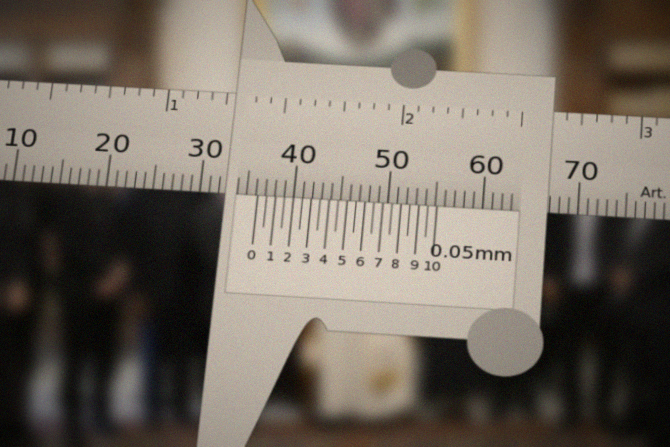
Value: 36.2
